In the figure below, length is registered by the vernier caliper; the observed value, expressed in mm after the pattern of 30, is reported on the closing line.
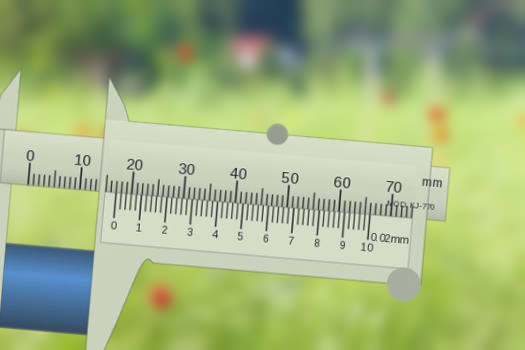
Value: 17.0
